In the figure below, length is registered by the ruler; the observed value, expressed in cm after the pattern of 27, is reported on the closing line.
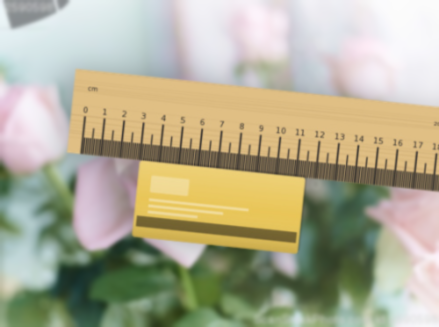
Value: 8.5
